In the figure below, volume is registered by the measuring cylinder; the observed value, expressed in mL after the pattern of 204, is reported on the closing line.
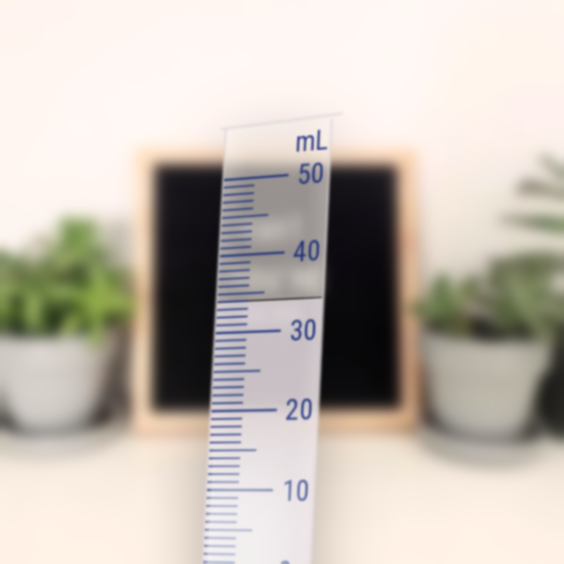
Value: 34
